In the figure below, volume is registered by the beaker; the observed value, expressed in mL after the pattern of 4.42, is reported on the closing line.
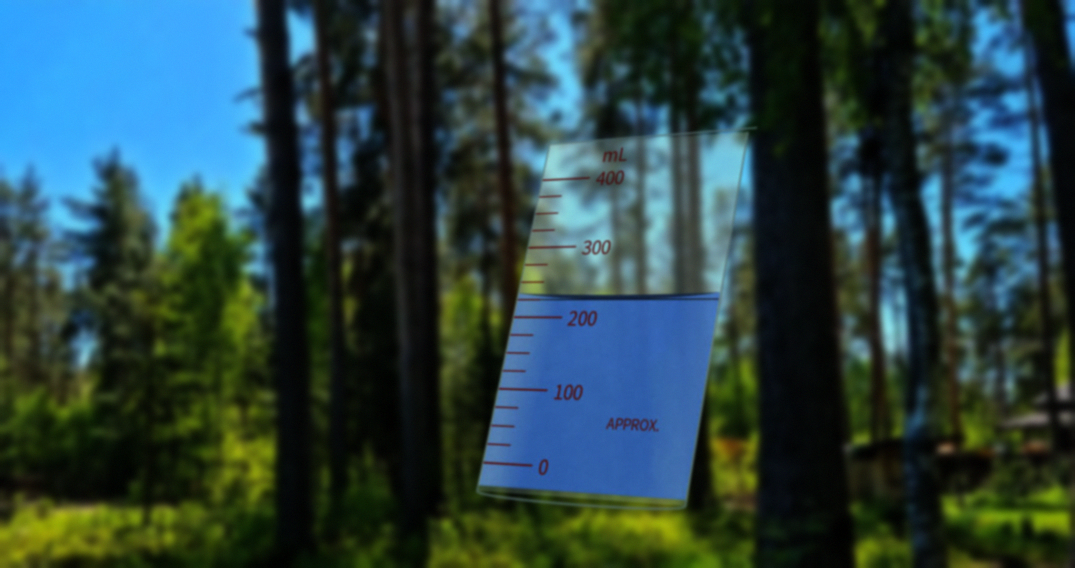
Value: 225
